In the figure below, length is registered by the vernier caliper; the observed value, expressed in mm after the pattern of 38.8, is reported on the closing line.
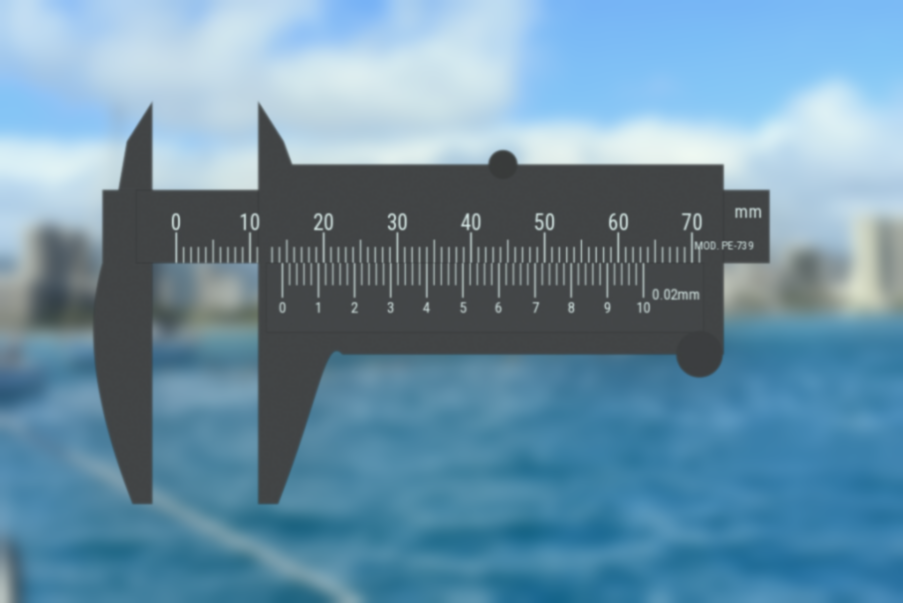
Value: 14.4
